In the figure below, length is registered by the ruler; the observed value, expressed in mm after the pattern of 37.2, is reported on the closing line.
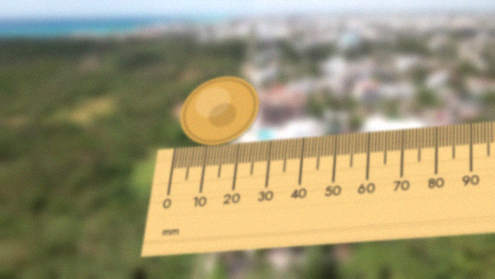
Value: 25
